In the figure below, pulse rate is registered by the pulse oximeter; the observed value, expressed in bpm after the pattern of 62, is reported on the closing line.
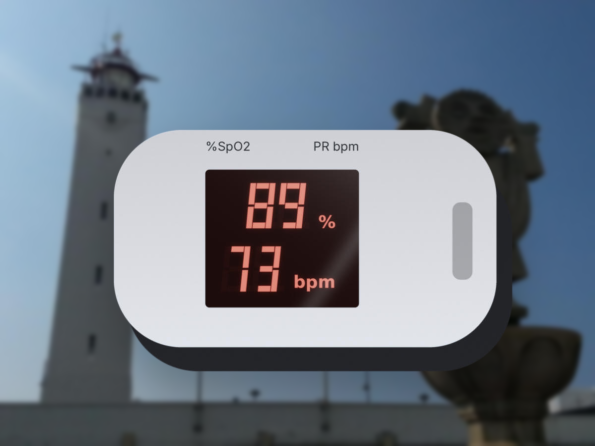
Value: 73
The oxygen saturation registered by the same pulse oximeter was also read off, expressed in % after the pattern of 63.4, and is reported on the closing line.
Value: 89
